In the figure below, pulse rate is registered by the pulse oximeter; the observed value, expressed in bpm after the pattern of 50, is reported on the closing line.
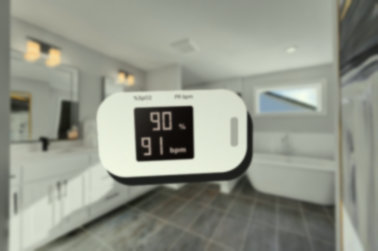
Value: 91
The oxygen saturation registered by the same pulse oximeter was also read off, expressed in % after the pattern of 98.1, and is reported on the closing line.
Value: 90
